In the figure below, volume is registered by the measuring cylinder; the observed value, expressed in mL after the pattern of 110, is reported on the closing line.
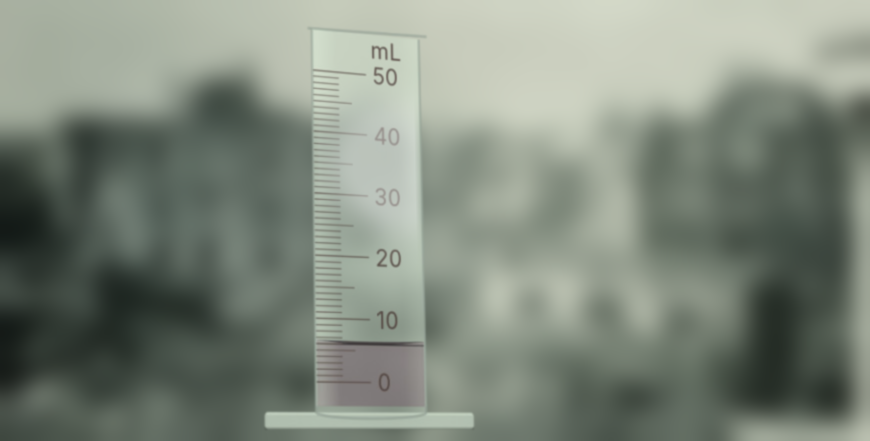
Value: 6
